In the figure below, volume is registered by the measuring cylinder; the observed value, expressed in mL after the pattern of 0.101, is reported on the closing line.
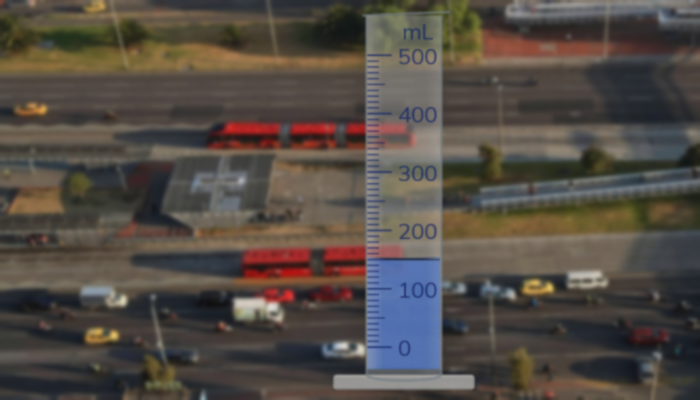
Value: 150
